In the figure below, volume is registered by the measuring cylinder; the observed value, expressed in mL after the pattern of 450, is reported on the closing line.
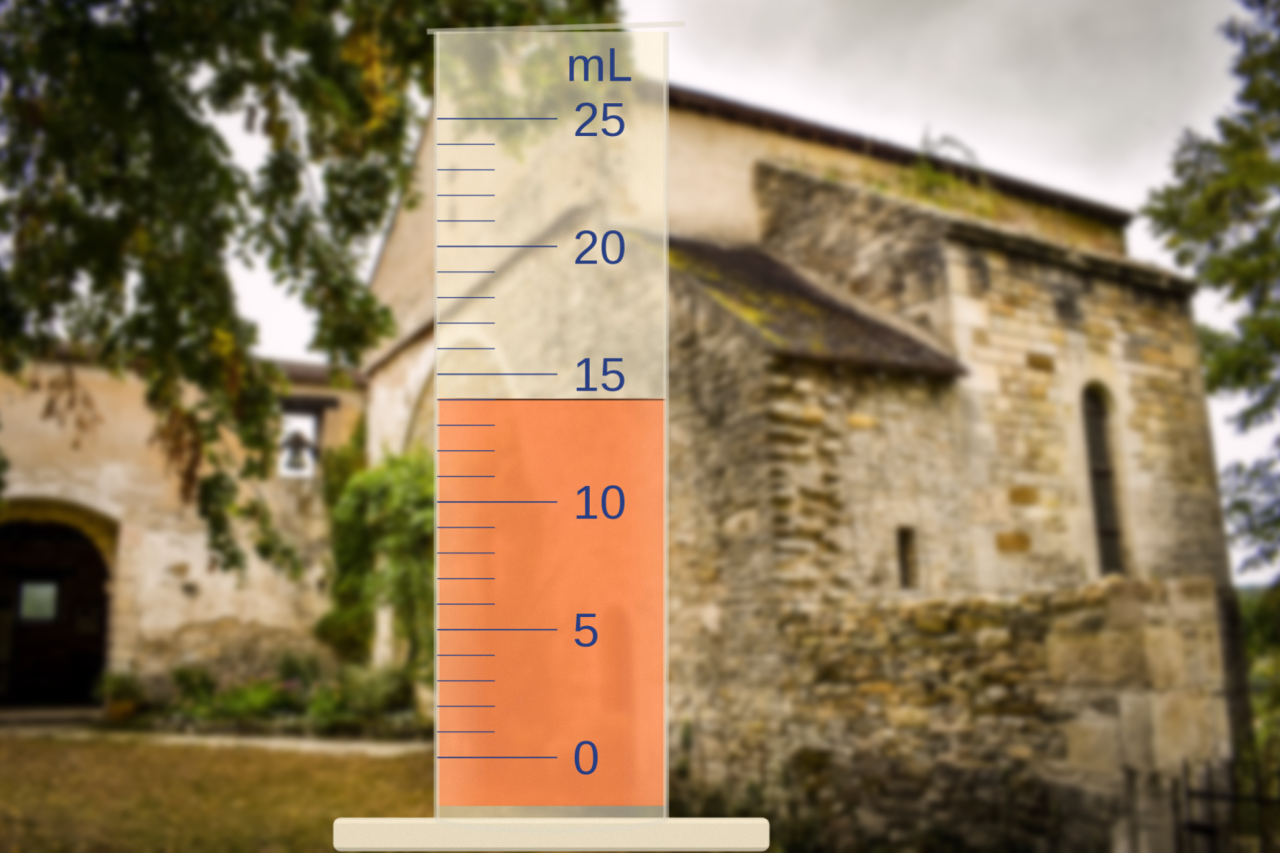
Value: 14
